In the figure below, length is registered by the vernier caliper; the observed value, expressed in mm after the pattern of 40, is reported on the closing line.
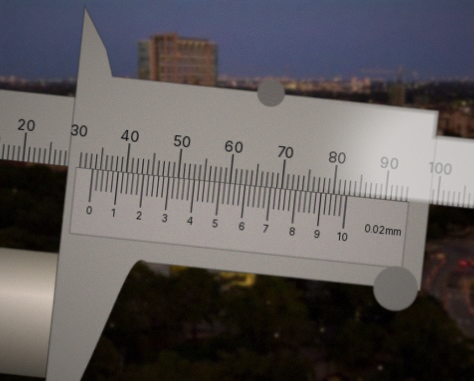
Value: 33.5
